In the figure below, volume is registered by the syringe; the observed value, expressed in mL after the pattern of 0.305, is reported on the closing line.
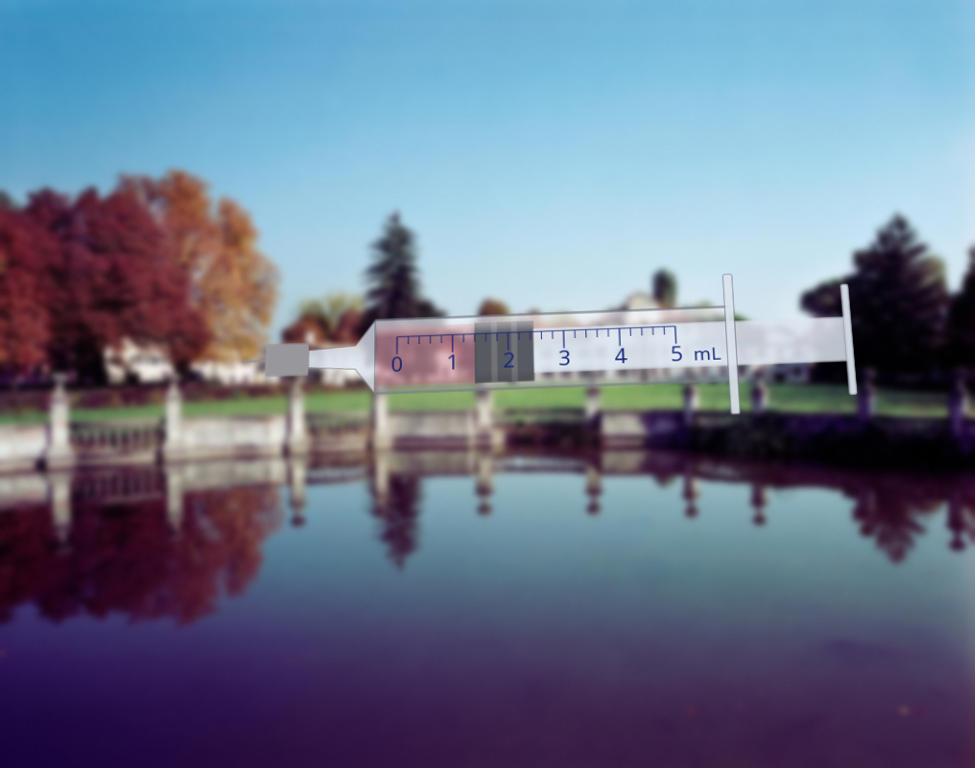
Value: 1.4
